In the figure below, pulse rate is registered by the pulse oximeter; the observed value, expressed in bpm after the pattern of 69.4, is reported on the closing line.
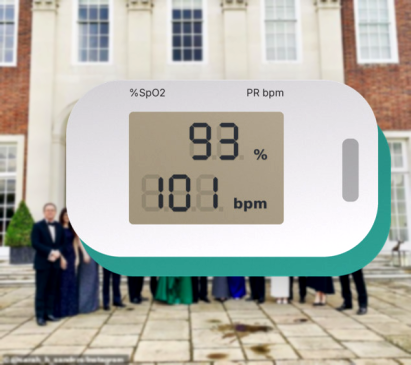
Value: 101
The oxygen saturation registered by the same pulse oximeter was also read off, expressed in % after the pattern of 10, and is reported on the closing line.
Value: 93
